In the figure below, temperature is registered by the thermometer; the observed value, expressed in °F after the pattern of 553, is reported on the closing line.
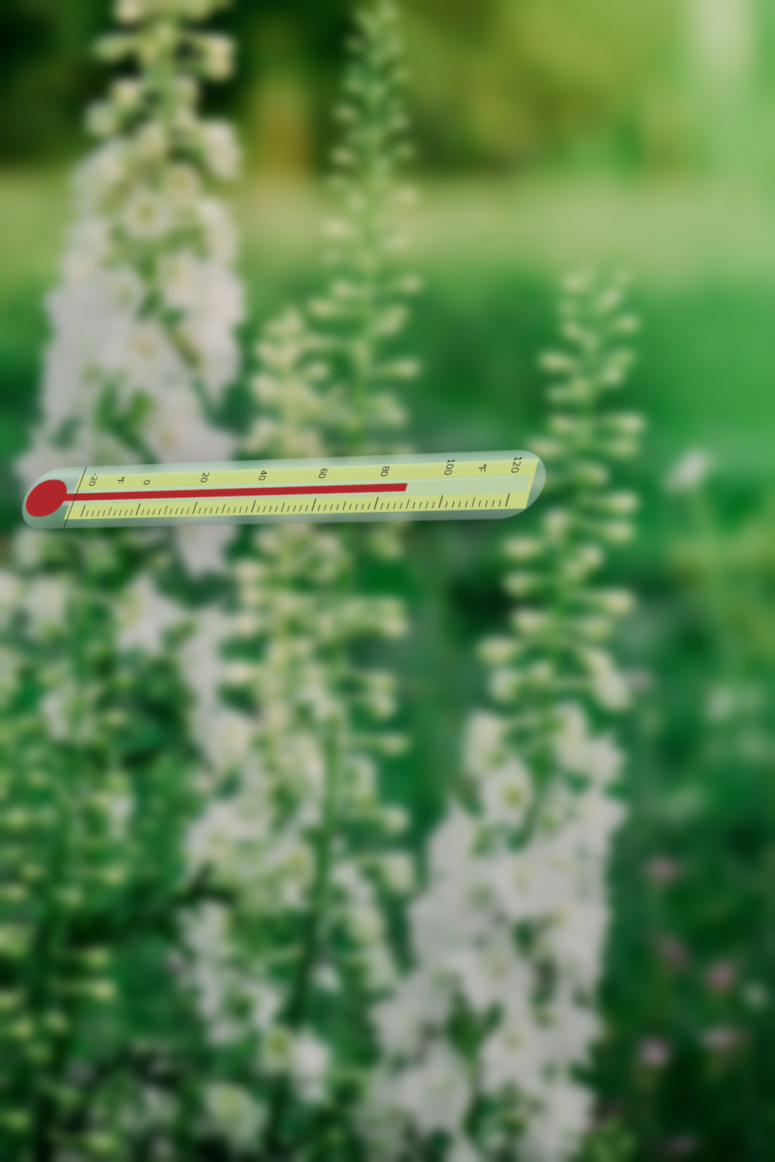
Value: 88
